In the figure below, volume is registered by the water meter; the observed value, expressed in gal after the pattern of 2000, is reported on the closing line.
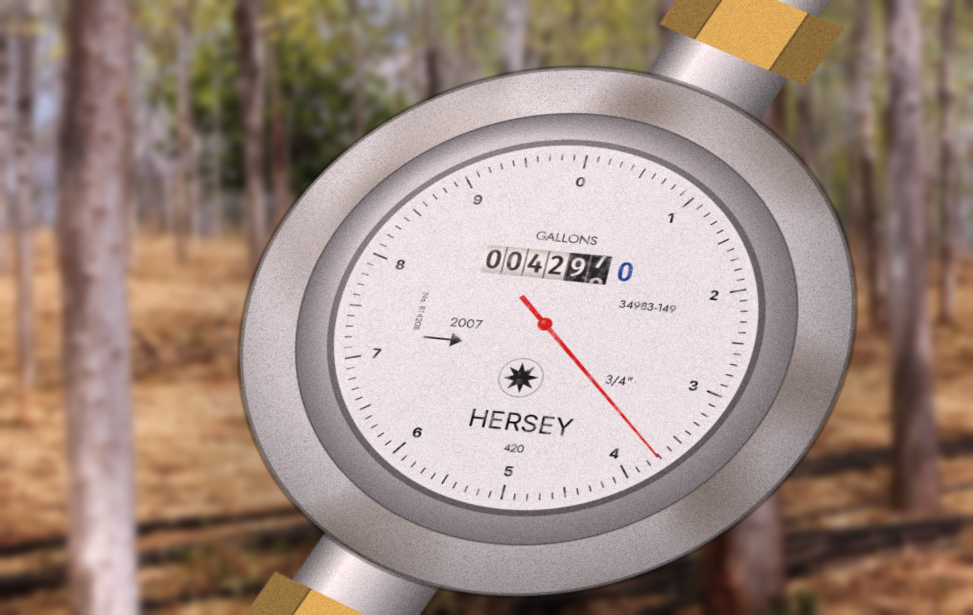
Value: 42973.7
